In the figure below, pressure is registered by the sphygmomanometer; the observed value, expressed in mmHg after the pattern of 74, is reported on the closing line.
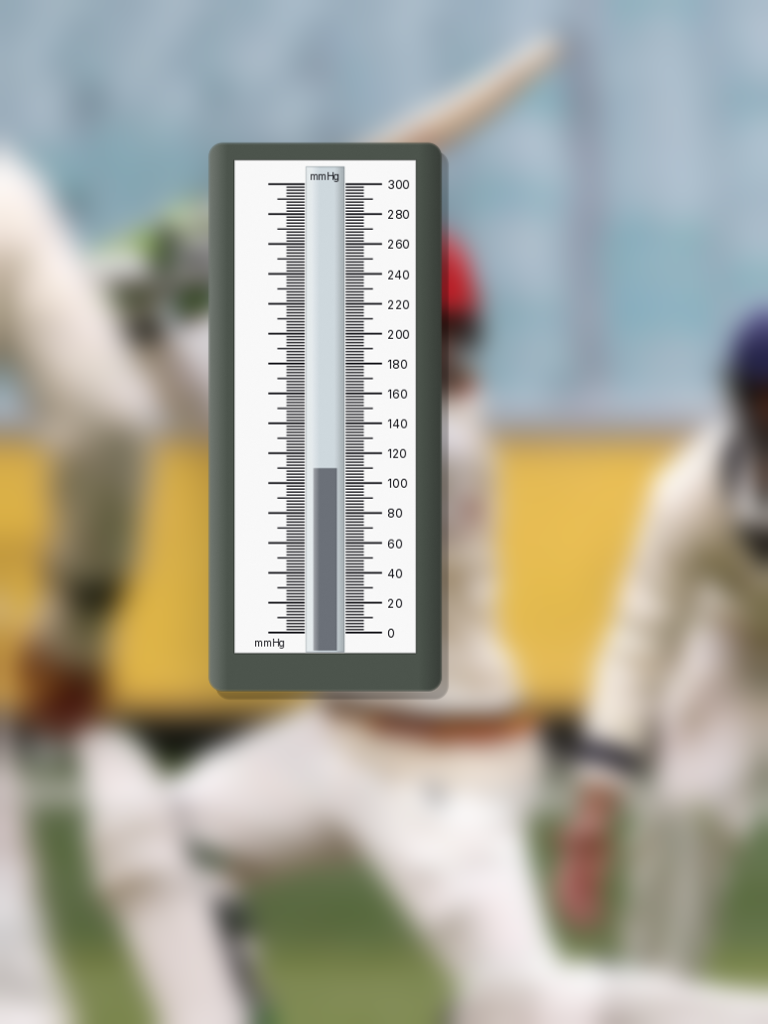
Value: 110
